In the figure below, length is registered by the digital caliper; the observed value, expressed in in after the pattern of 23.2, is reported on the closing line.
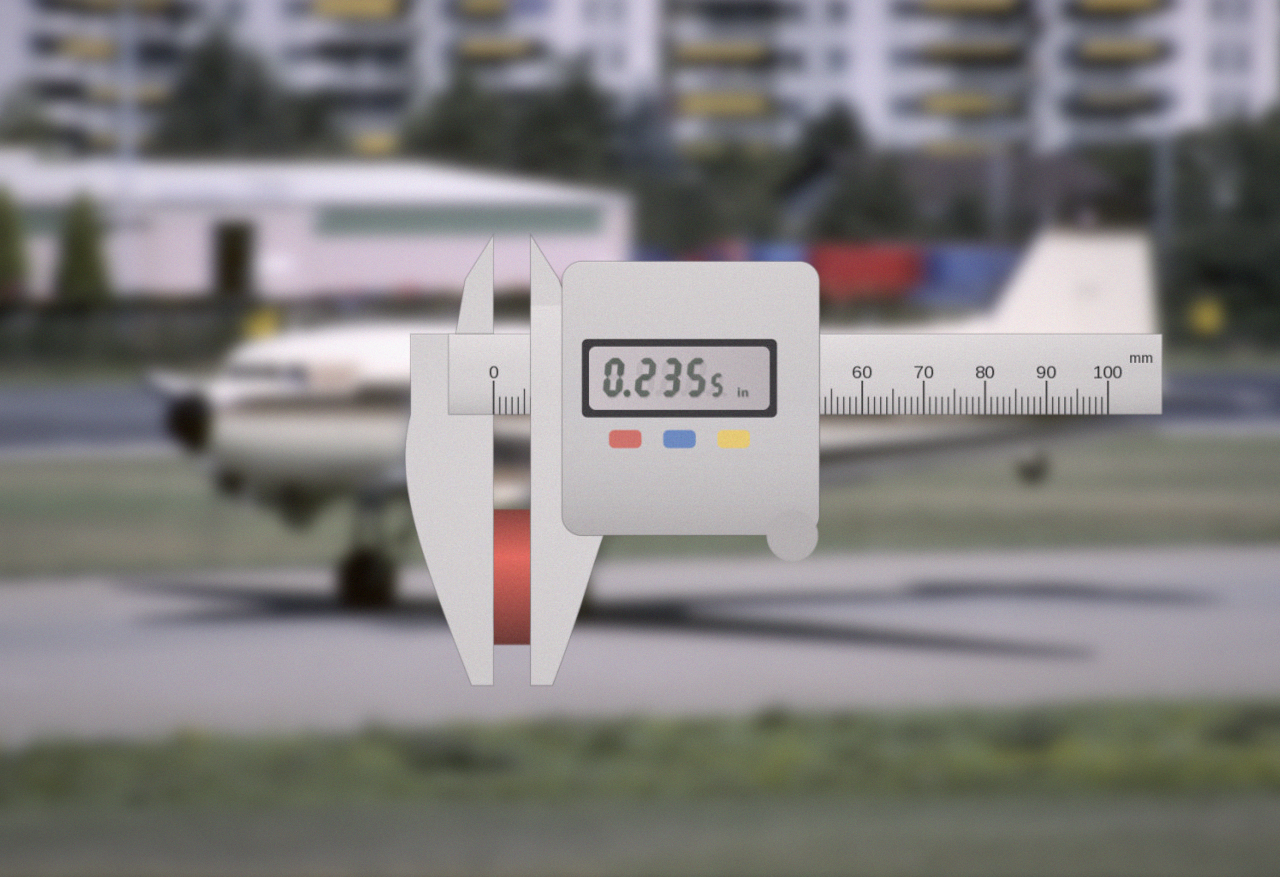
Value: 0.2355
